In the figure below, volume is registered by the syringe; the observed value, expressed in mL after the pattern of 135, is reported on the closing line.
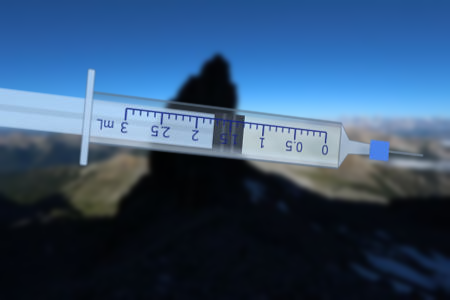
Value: 1.3
